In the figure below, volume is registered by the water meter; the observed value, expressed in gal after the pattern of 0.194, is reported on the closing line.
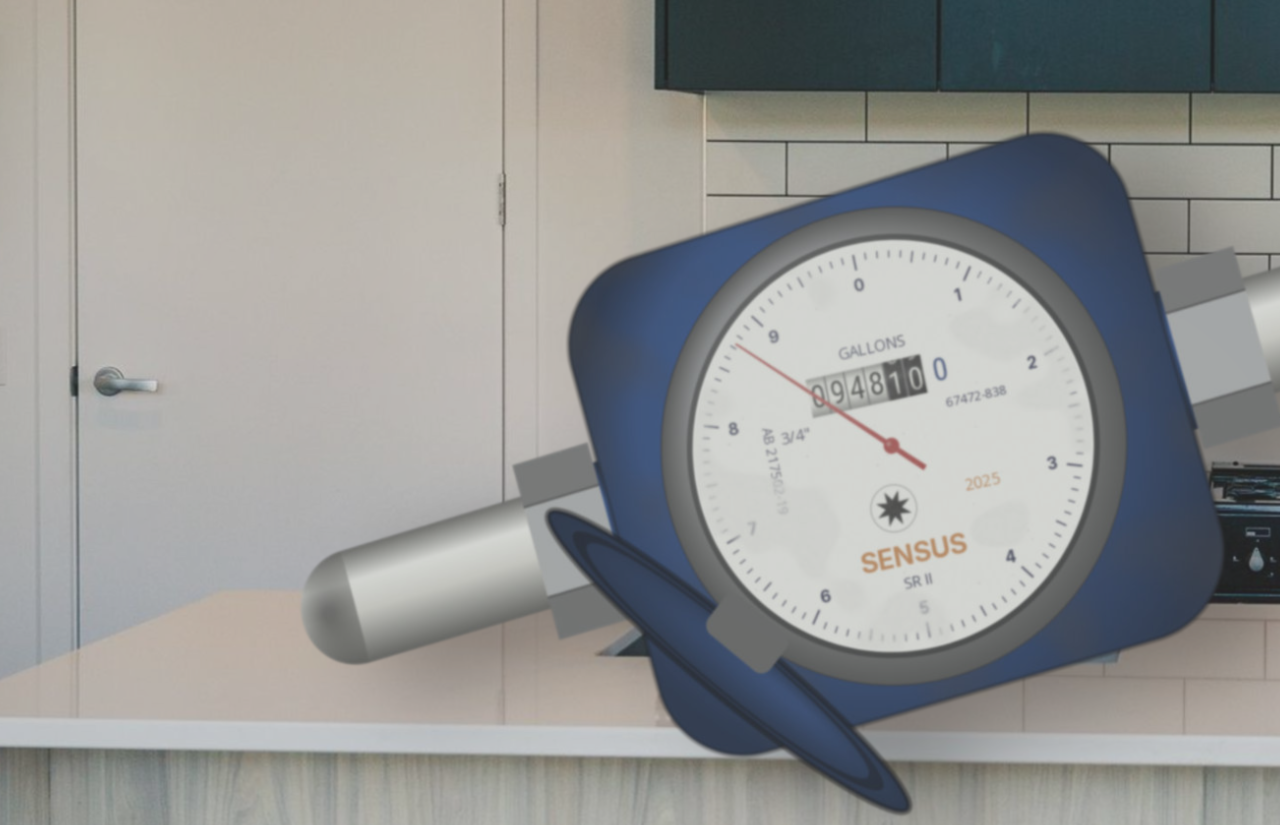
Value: 948098.7
